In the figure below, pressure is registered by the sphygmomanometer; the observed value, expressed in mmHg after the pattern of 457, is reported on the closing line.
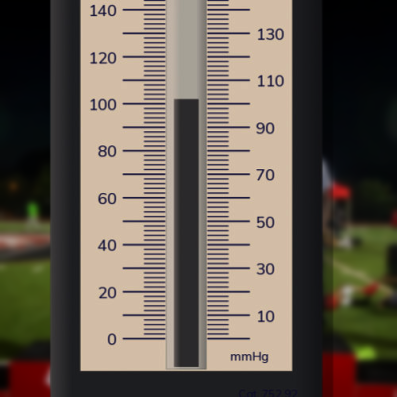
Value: 102
